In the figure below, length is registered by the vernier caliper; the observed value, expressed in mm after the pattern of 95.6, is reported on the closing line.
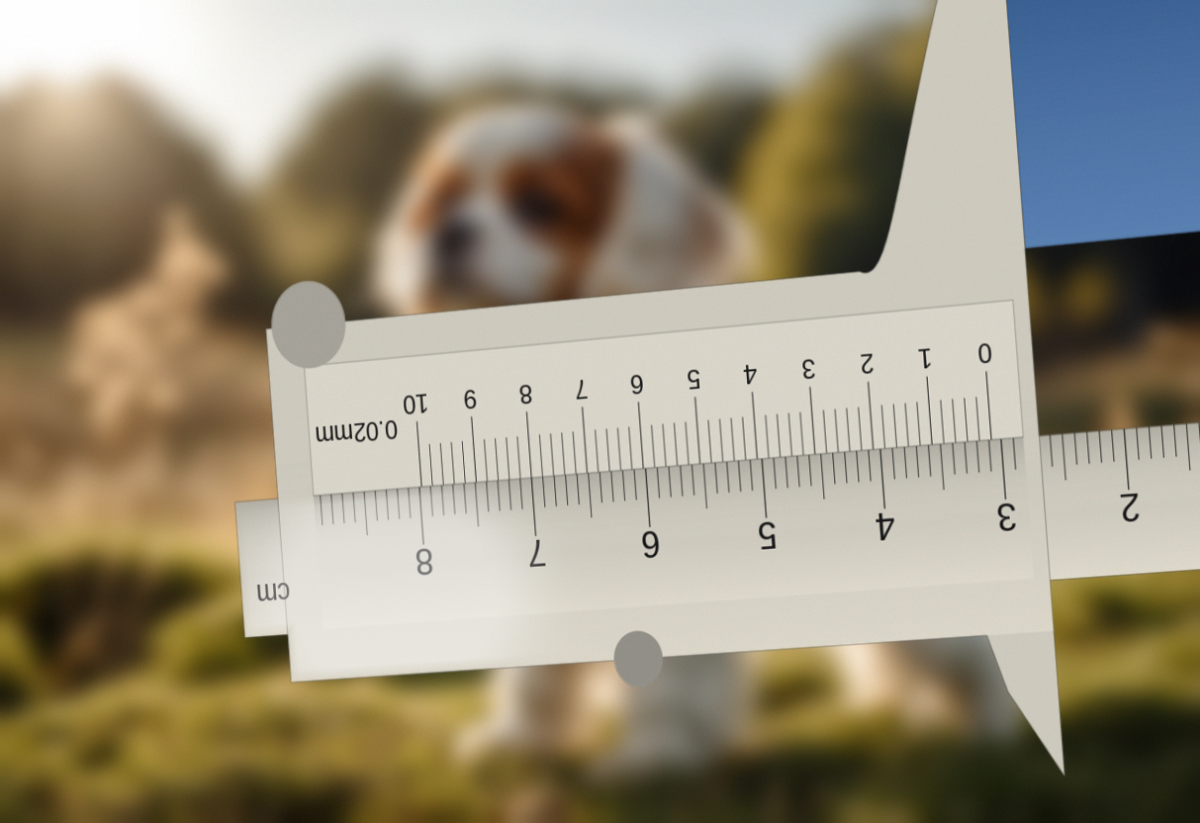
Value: 30.8
